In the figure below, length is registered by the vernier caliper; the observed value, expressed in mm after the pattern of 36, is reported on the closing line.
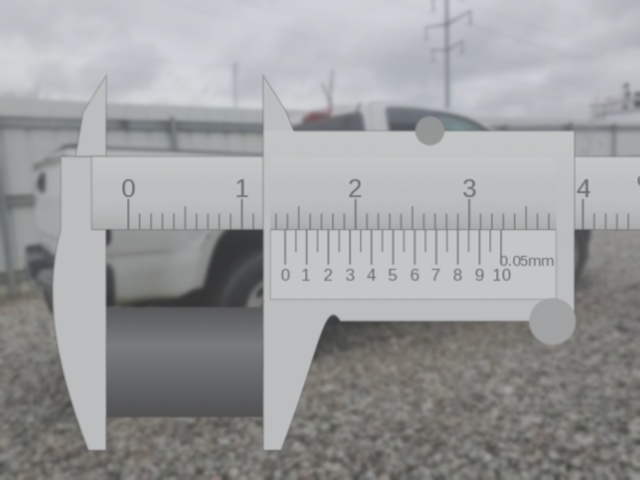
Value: 13.8
